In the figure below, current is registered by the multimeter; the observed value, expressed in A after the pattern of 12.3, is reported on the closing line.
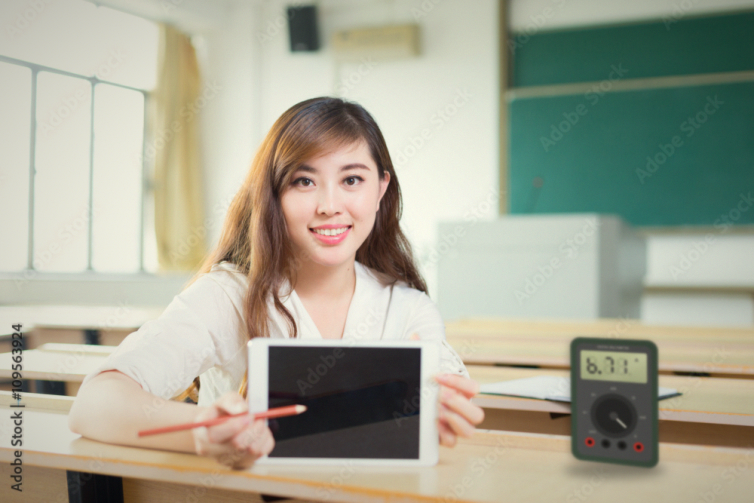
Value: 6.71
